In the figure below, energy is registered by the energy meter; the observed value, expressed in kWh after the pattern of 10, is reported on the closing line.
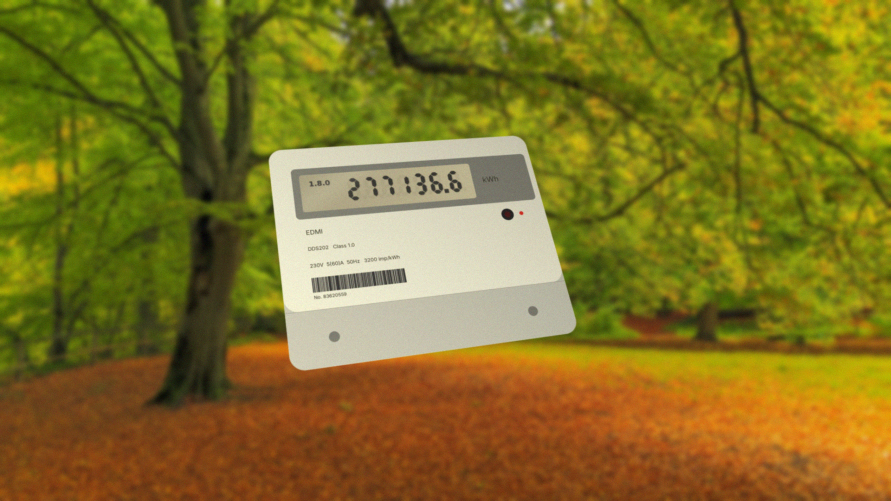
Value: 277136.6
